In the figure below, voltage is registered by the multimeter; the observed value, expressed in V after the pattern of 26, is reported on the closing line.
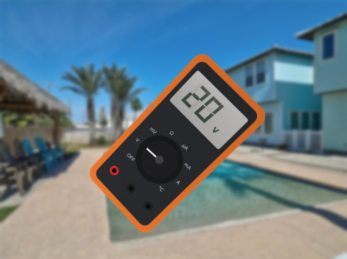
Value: 20
